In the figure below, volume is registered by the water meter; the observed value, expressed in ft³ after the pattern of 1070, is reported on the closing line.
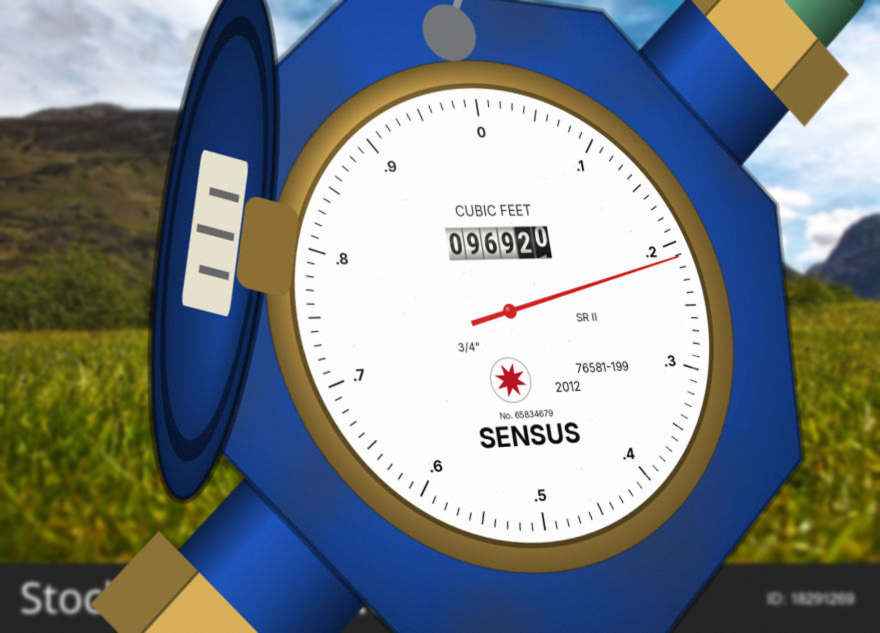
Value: 96920.21
